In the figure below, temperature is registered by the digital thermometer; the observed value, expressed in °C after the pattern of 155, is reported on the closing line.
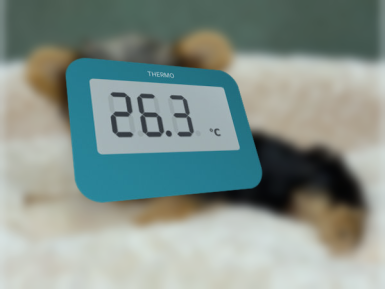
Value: 26.3
